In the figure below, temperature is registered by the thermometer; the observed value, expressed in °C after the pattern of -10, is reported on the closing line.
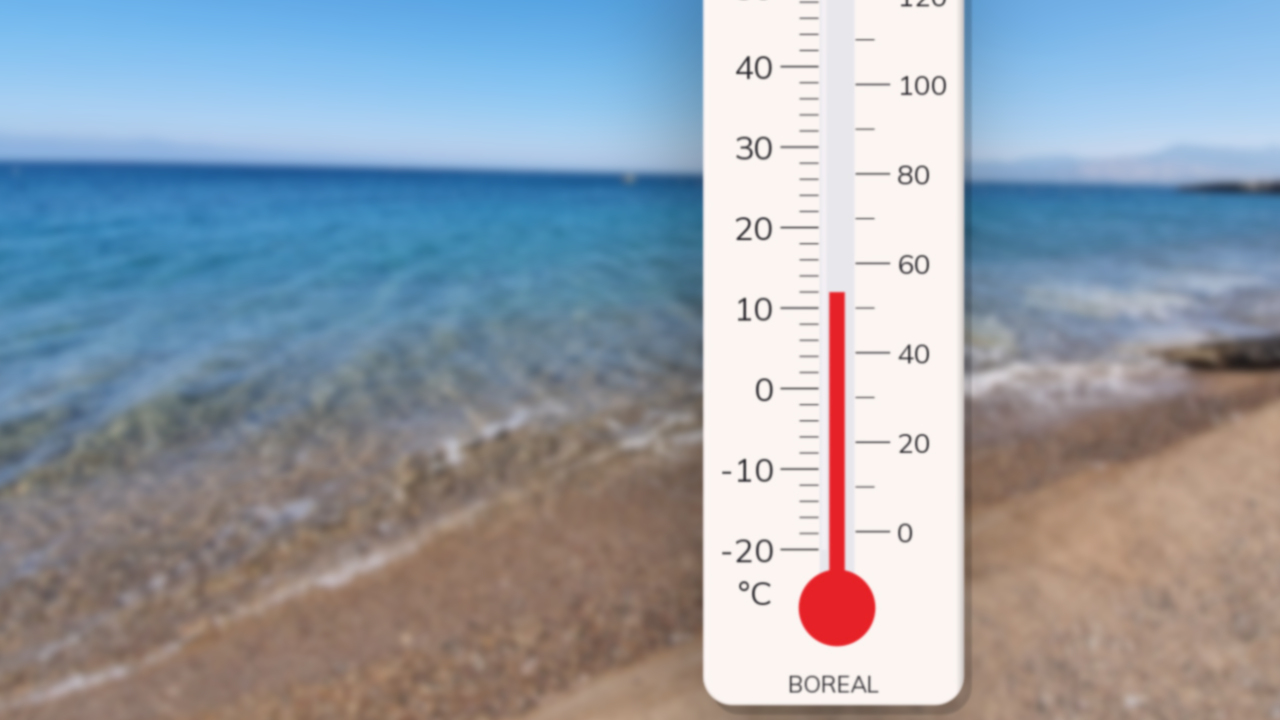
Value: 12
